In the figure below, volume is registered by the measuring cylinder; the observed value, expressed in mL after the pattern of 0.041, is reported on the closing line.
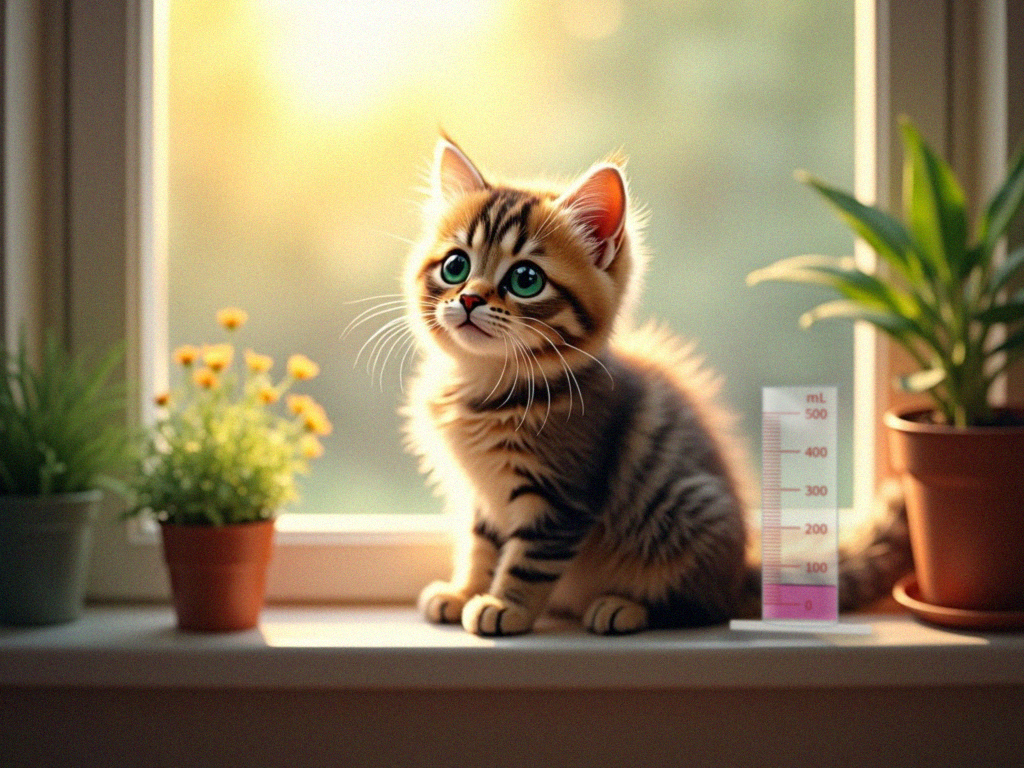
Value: 50
